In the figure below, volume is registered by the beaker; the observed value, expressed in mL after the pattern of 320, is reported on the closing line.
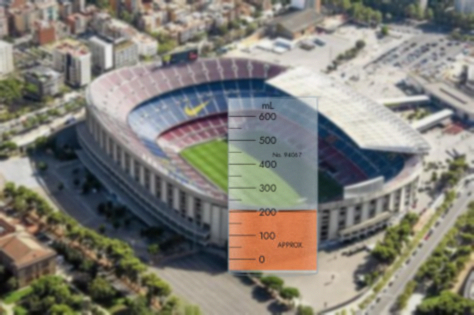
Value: 200
